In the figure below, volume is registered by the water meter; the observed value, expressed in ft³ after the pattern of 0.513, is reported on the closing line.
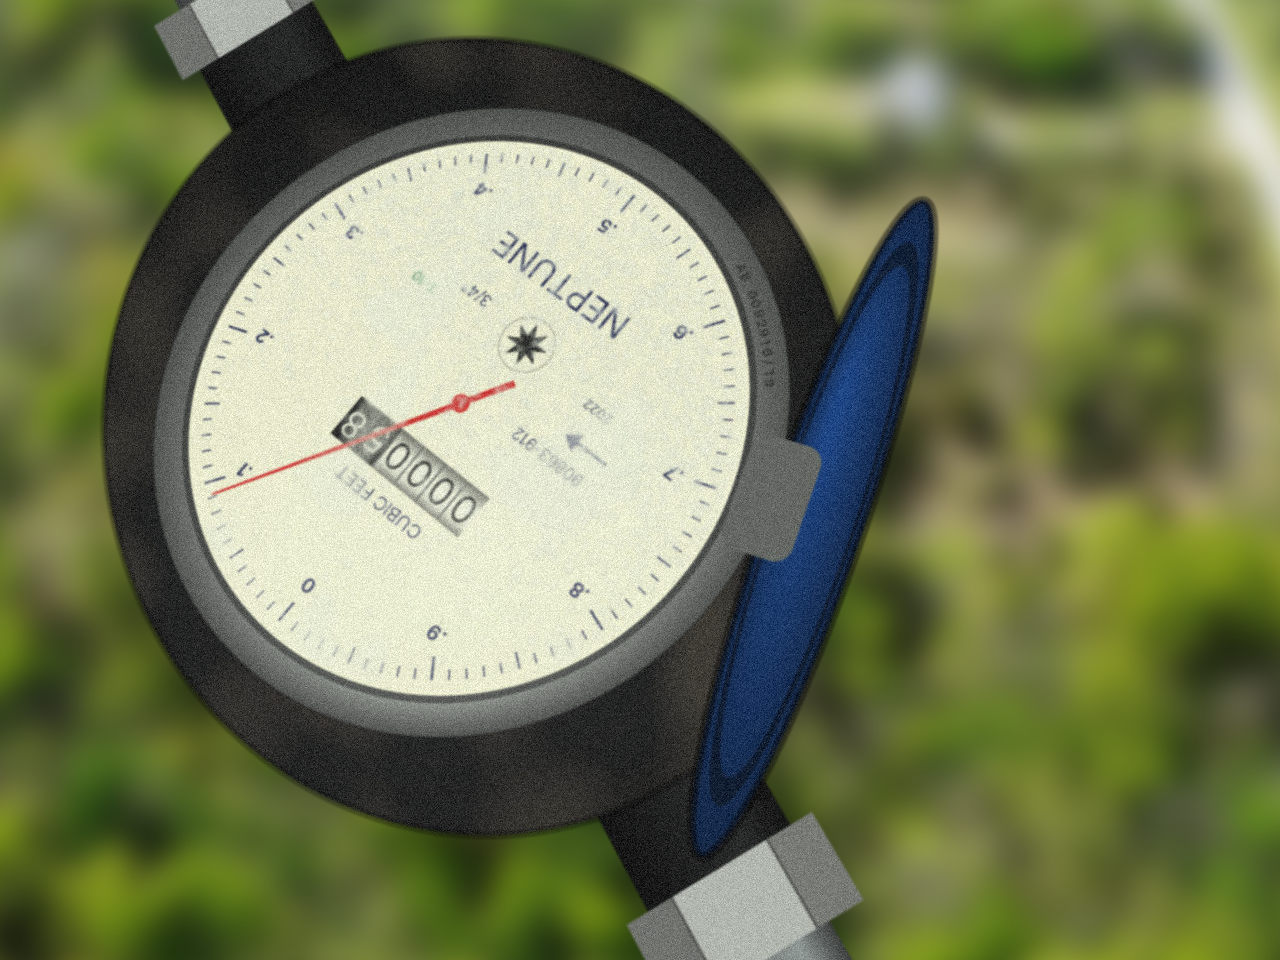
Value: 58.09
